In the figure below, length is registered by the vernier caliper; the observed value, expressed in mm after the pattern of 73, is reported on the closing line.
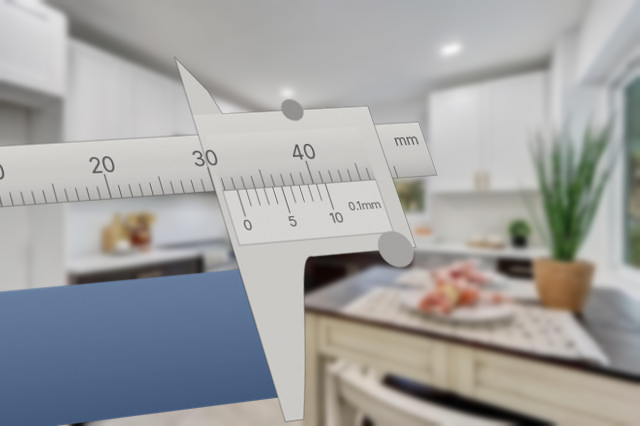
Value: 32.2
